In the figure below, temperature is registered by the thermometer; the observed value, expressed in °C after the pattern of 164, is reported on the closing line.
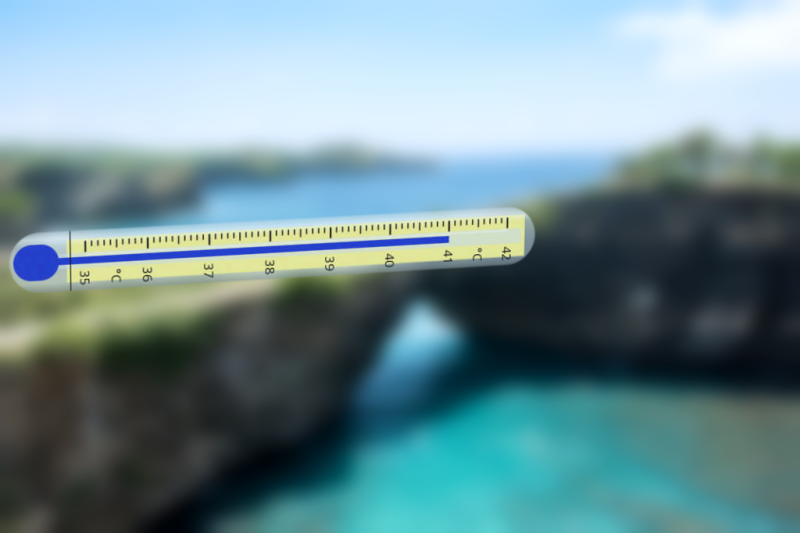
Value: 41
